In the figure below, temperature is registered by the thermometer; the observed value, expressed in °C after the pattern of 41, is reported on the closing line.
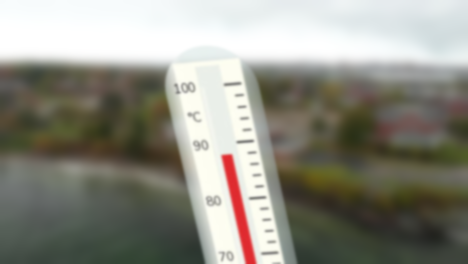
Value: 88
